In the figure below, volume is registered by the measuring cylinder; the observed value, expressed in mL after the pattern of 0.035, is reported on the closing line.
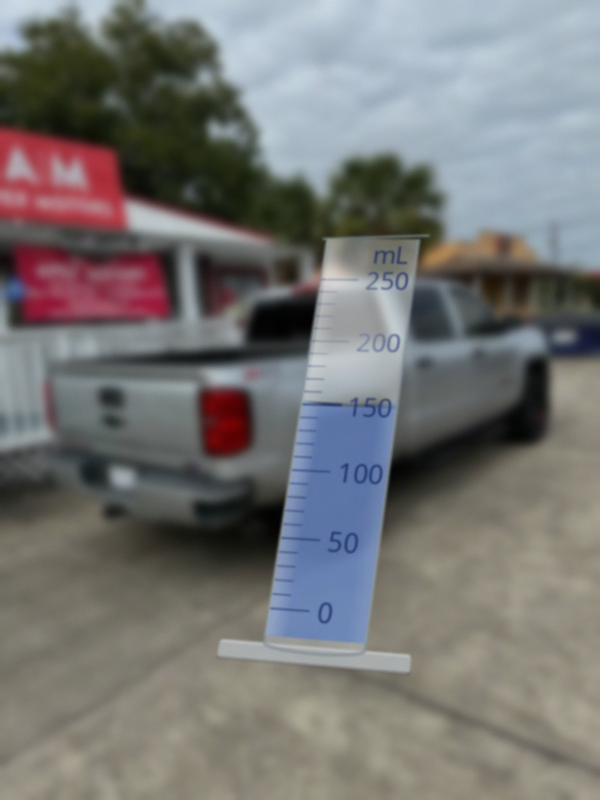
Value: 150
